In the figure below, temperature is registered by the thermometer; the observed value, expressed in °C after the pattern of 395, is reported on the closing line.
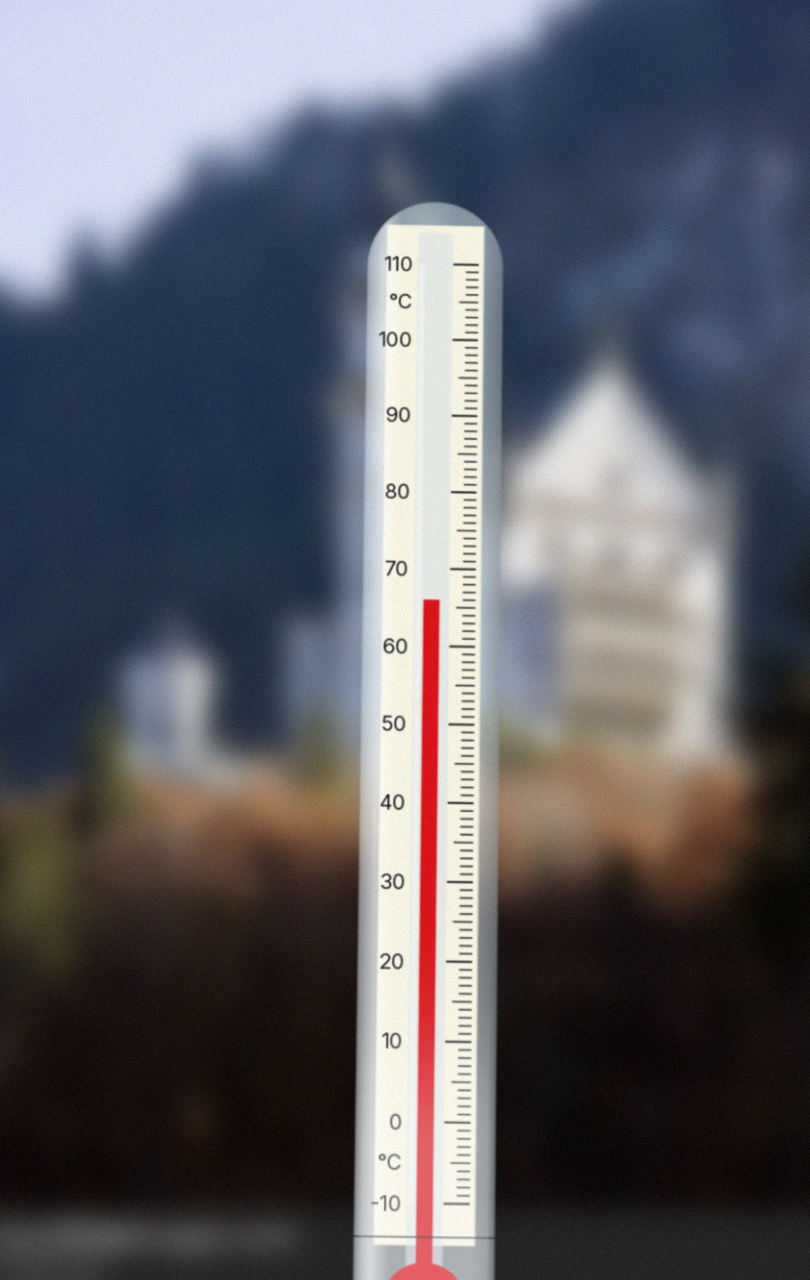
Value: 66
